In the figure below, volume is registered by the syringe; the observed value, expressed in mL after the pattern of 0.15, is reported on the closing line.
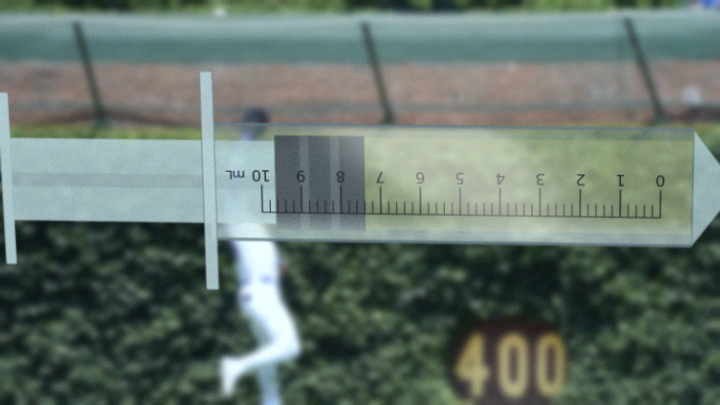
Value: 7.4
